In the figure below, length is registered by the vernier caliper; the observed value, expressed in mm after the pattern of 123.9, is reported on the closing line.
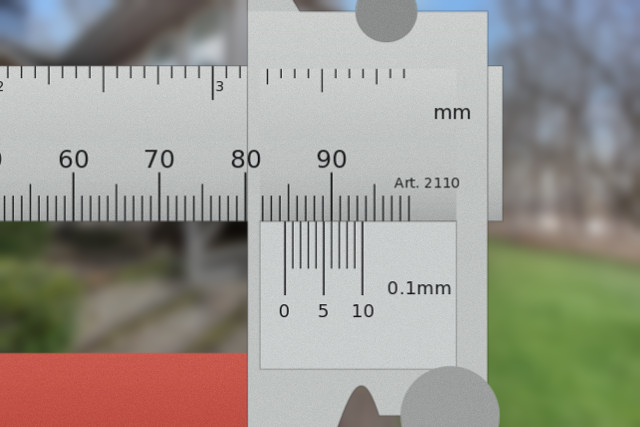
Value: 84.6
